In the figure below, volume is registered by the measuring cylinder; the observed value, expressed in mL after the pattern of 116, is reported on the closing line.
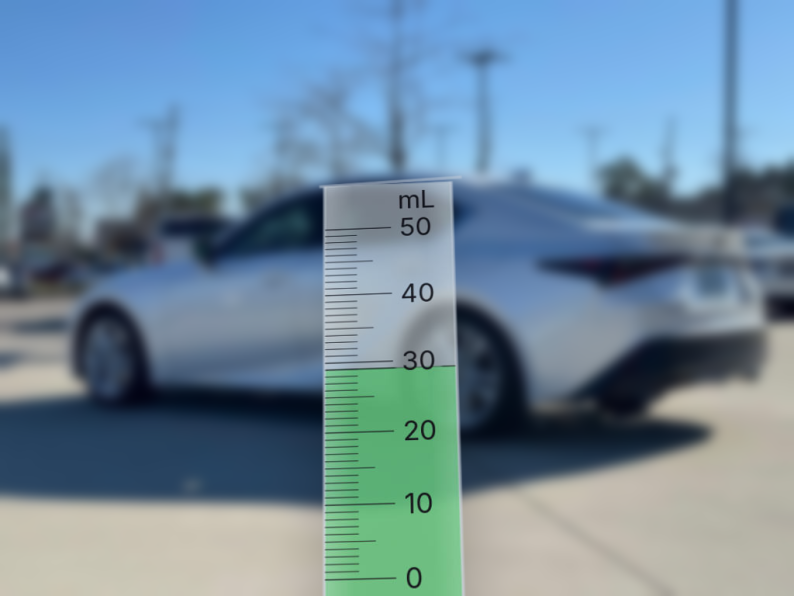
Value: 29
